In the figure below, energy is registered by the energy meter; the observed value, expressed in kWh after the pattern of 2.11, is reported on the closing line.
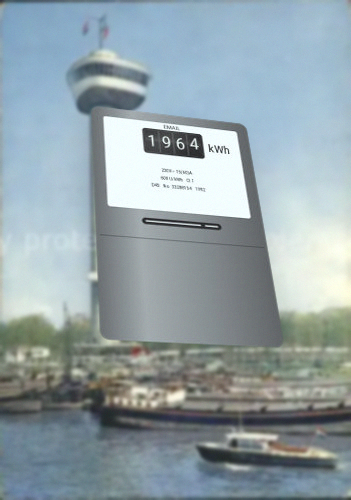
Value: 1964
